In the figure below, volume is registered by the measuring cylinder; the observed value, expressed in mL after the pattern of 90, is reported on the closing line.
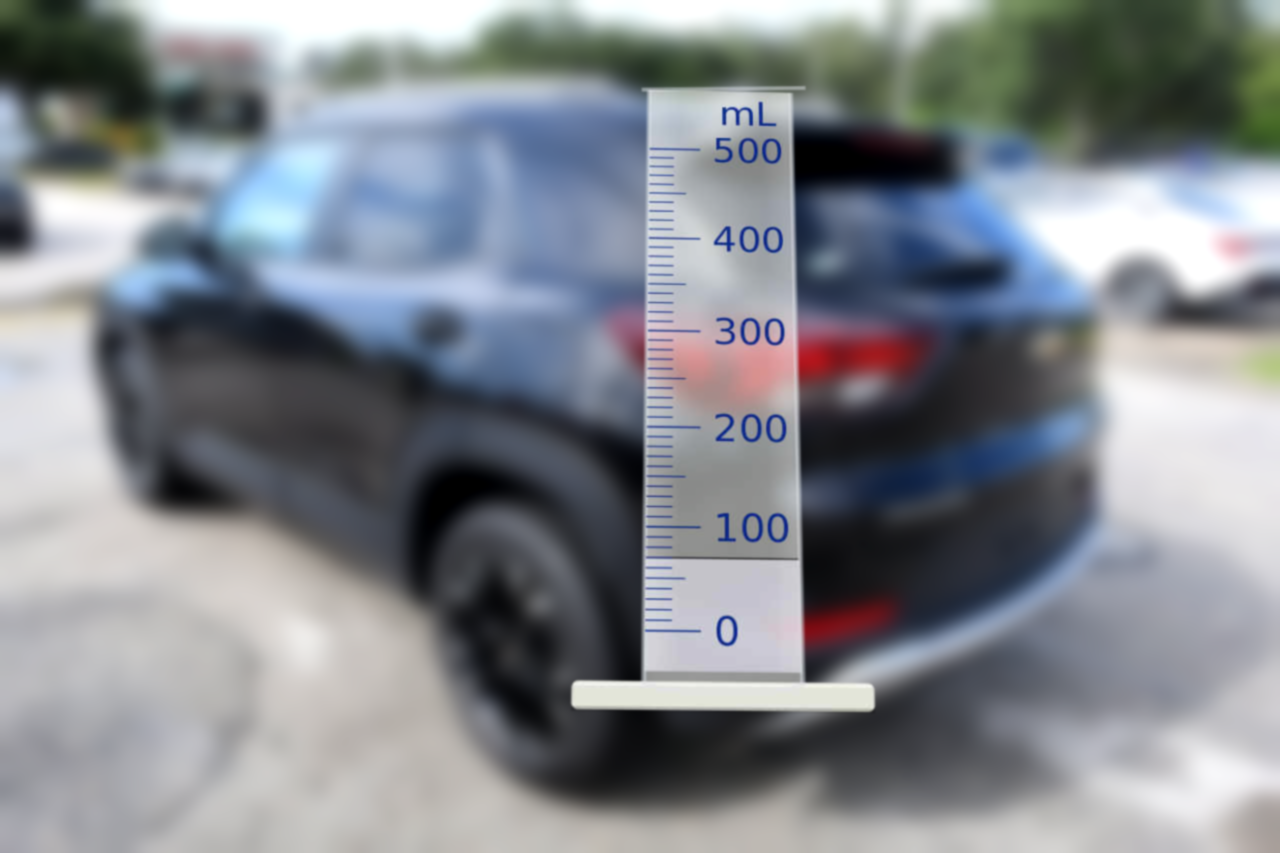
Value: 70
